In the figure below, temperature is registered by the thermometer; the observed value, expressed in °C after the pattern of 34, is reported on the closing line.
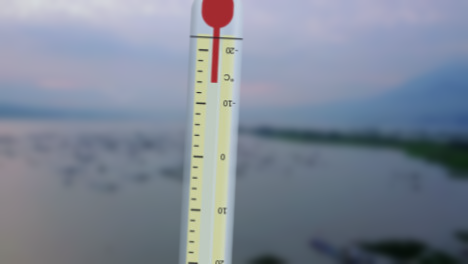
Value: -14
